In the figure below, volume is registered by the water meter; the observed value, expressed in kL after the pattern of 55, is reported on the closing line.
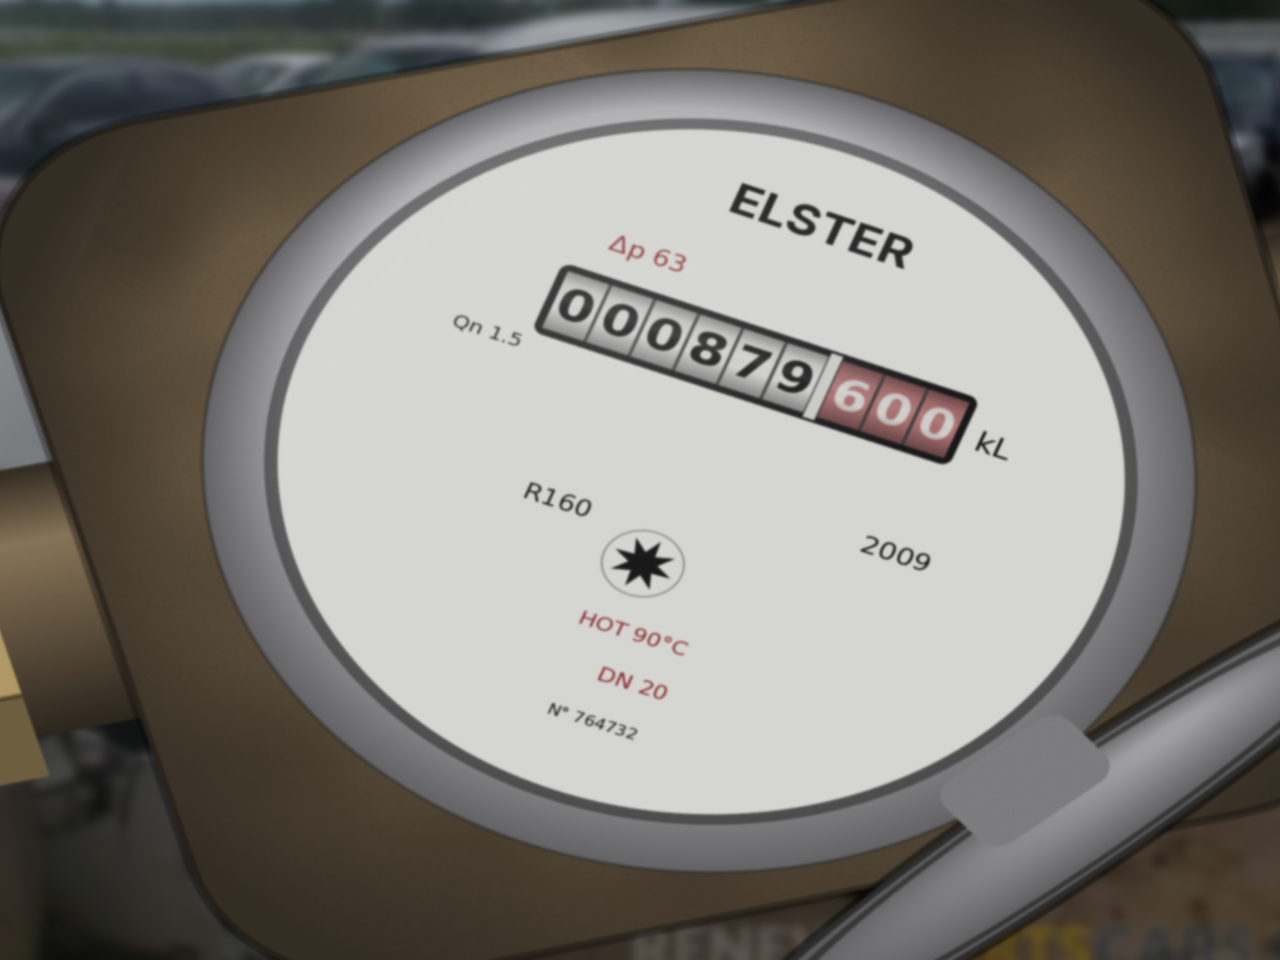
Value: 879.600
